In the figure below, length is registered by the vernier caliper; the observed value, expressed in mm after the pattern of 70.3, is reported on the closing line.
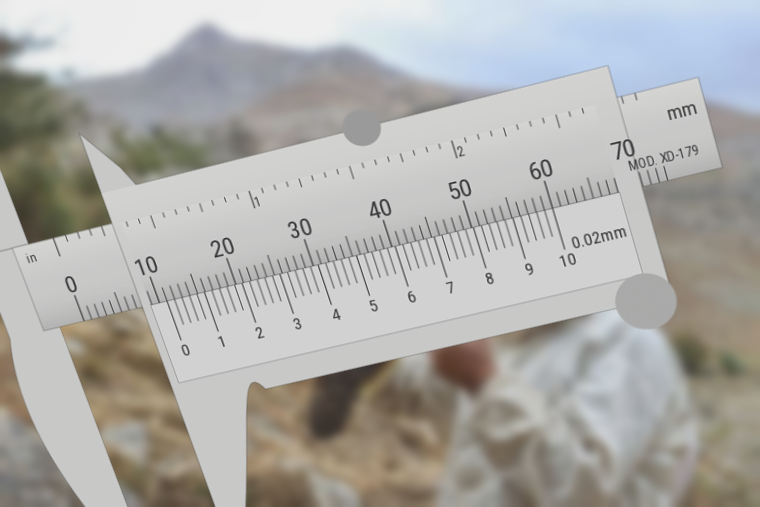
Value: 11.0
